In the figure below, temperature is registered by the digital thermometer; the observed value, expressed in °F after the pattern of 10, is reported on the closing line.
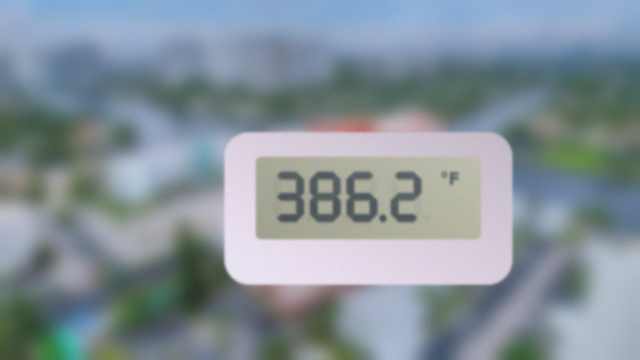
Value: 386.2
